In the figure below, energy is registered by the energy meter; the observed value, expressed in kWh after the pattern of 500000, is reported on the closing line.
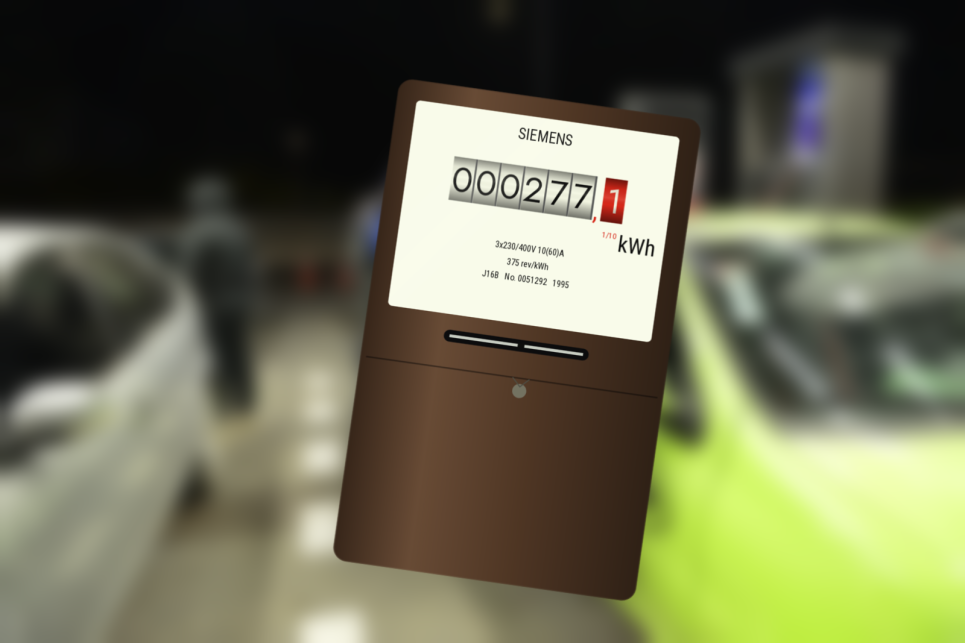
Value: 277.1
